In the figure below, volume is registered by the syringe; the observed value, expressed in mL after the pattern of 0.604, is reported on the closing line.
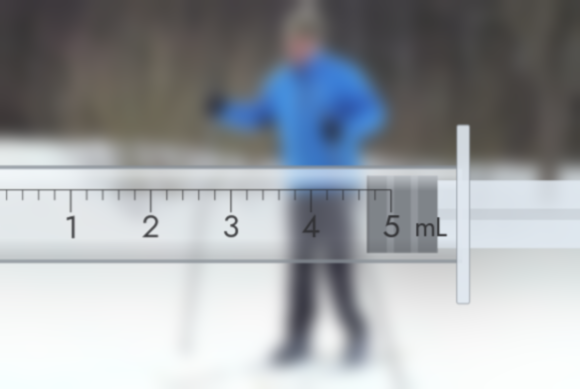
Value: 4.7
